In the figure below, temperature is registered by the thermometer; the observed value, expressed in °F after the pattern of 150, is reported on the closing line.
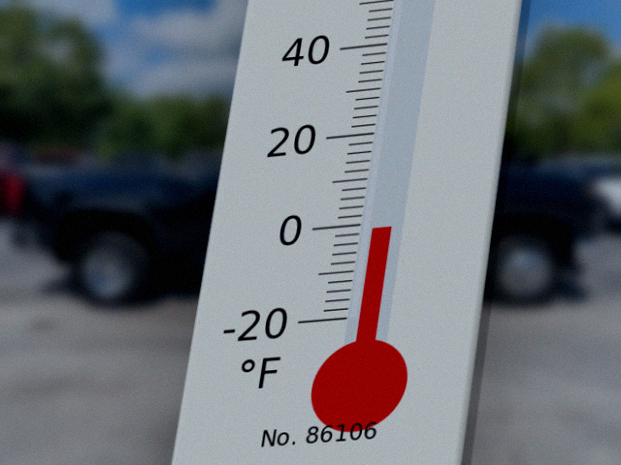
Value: -1
